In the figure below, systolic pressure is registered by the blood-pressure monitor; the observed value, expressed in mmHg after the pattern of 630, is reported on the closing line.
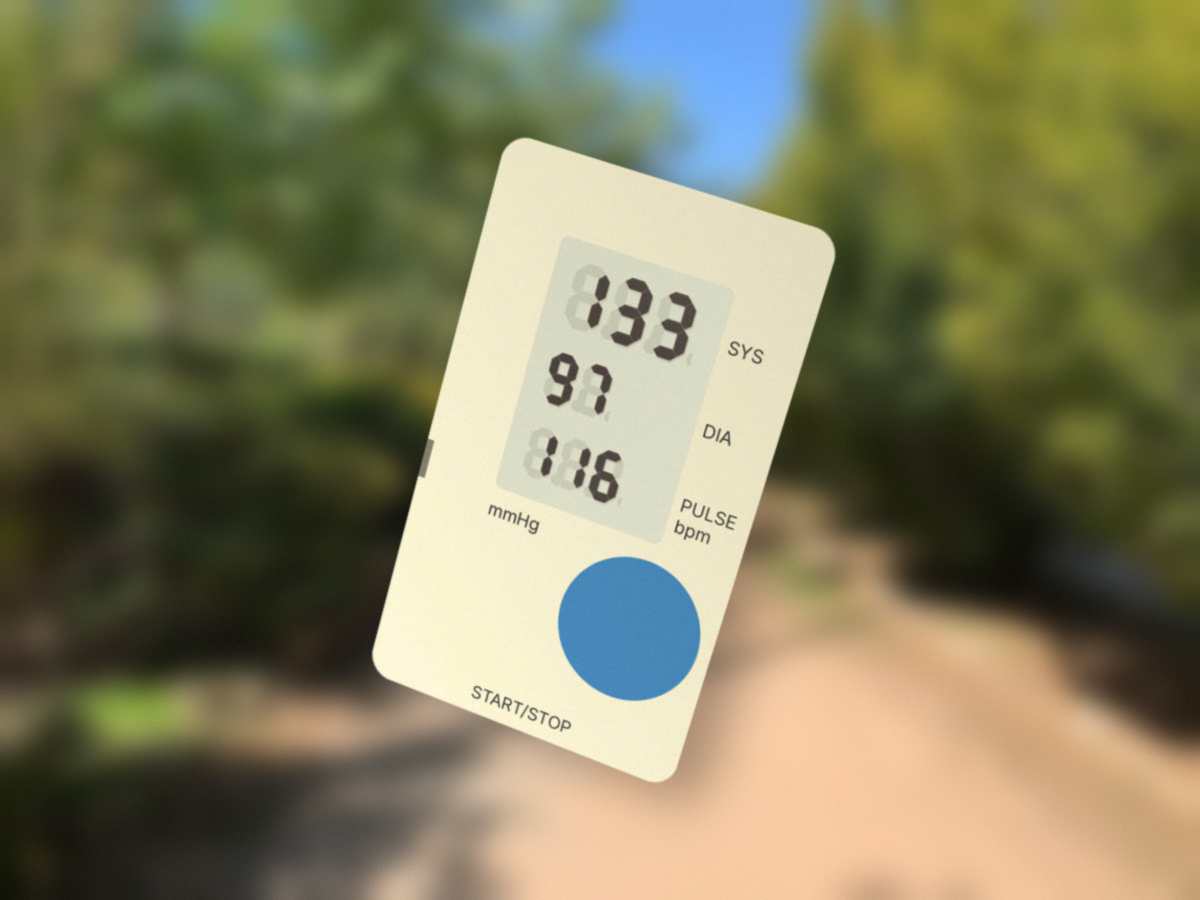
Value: 133
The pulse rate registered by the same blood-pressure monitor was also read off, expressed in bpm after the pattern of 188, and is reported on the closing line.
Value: 116
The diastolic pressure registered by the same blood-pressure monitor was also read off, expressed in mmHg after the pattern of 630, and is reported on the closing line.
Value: 97
